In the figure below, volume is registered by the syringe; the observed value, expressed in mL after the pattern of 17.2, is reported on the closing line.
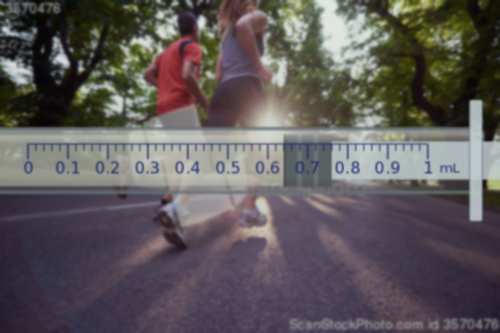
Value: 0.64
